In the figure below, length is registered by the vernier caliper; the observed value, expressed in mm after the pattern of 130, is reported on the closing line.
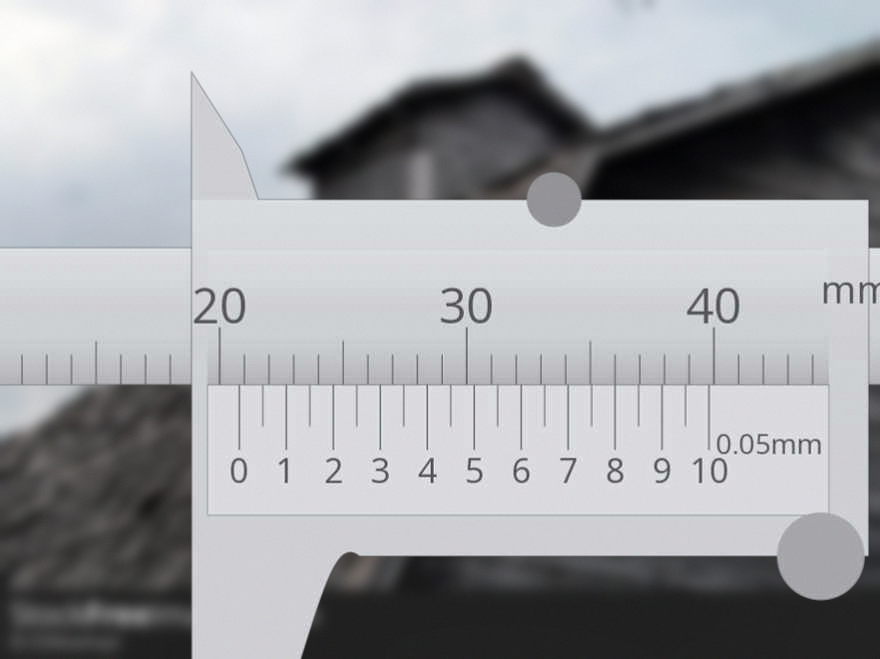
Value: 20.80
